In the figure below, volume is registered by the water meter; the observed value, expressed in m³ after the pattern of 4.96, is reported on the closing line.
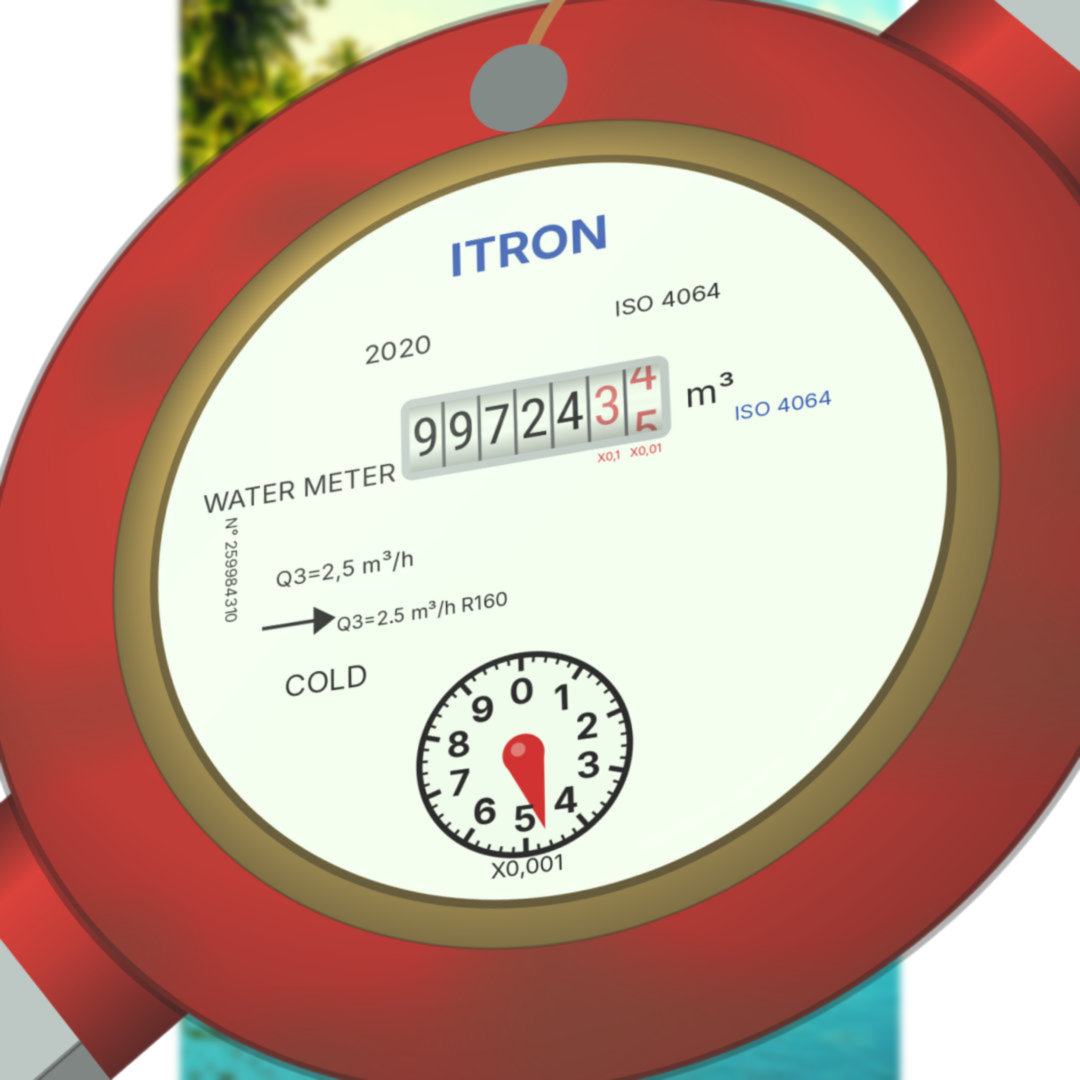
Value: 99724.344
